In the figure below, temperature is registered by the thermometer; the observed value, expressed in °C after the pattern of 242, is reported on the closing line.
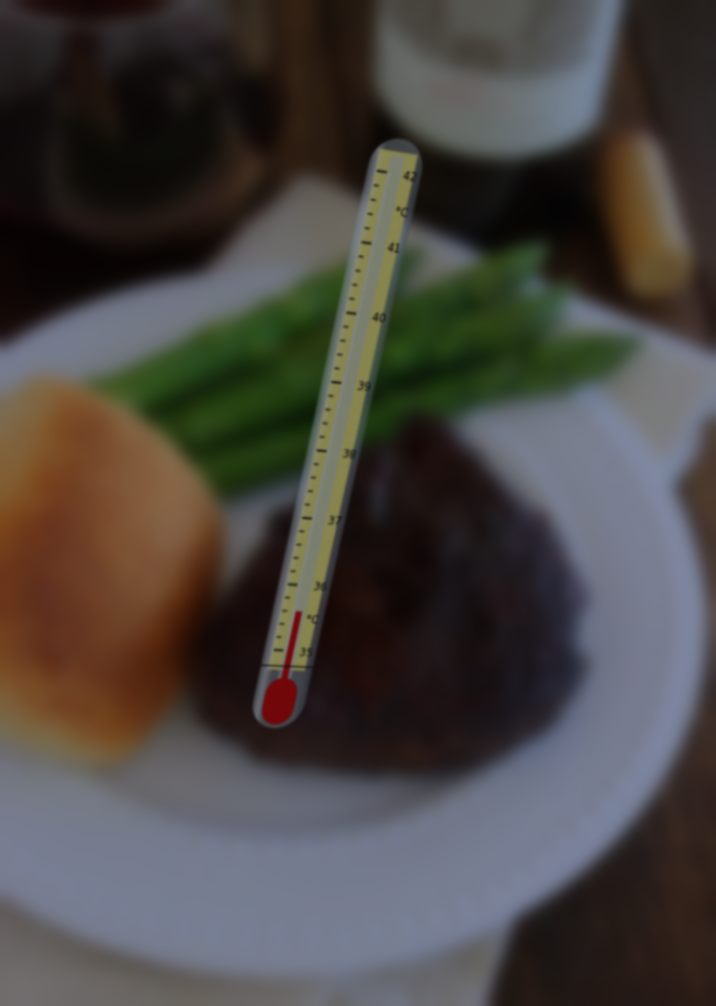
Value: 35.6
